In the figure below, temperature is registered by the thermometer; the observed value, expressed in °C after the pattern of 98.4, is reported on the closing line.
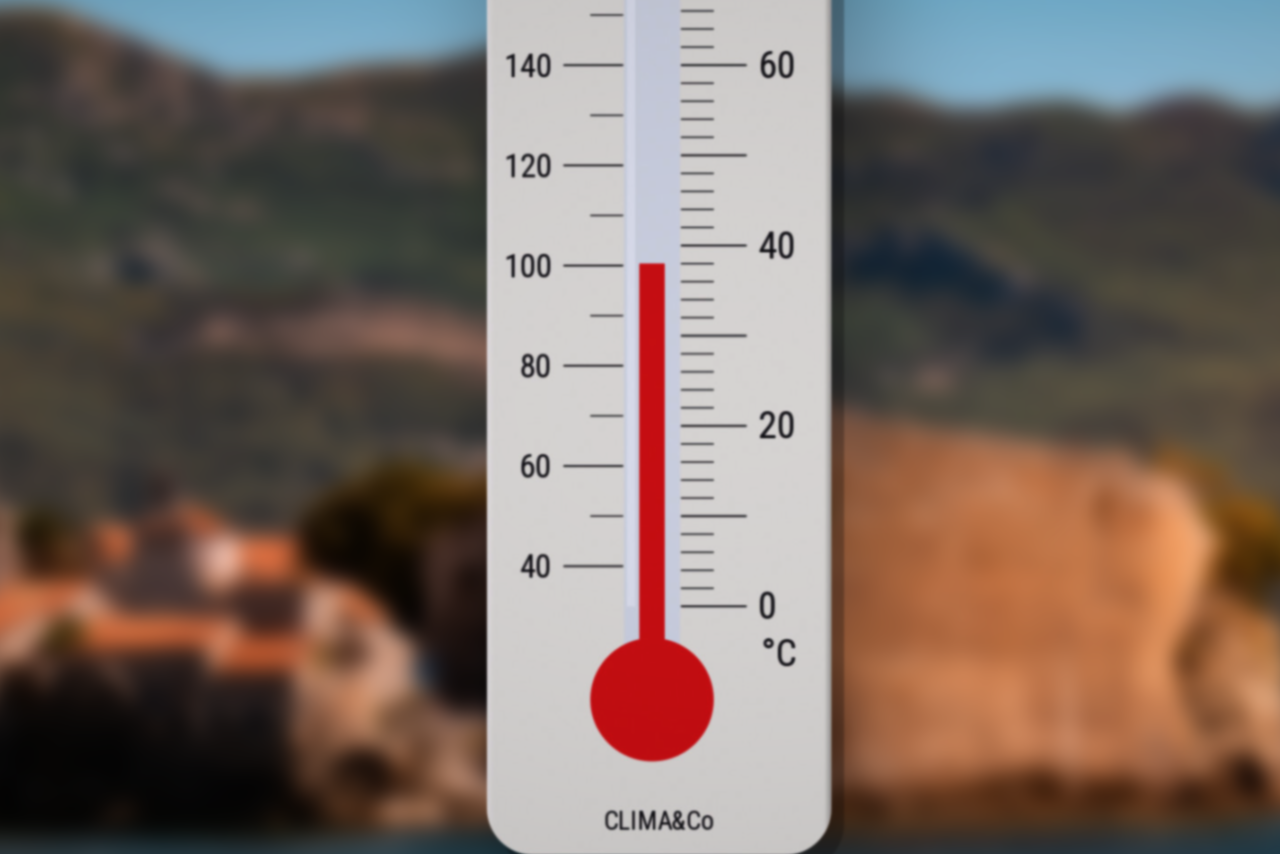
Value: 38
